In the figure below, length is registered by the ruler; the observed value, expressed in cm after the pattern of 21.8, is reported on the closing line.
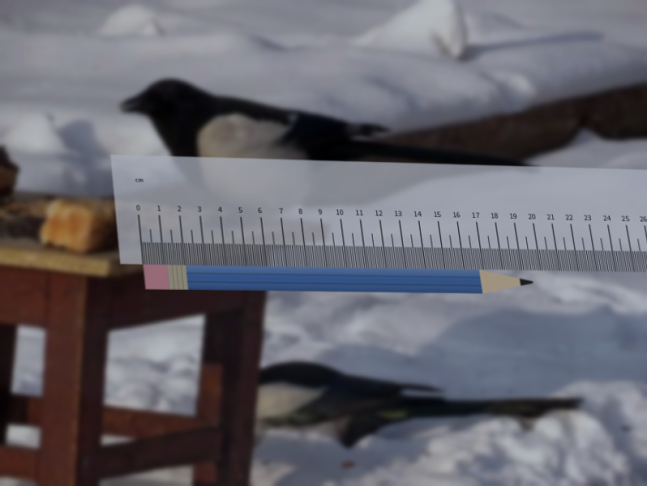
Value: 19.5
